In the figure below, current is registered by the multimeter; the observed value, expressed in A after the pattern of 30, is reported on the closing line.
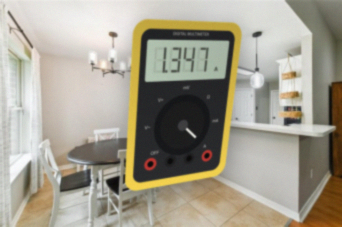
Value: 1.347
